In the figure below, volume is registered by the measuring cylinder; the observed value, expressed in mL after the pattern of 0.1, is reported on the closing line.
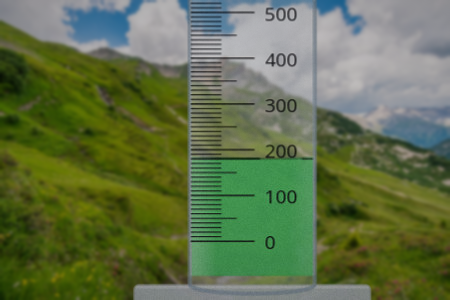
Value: 180
